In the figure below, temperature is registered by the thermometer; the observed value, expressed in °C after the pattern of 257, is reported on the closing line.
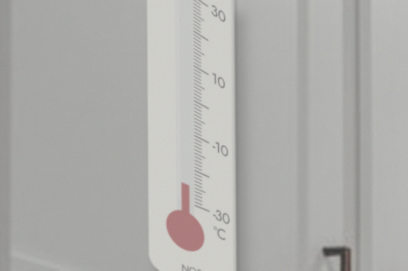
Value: -25
